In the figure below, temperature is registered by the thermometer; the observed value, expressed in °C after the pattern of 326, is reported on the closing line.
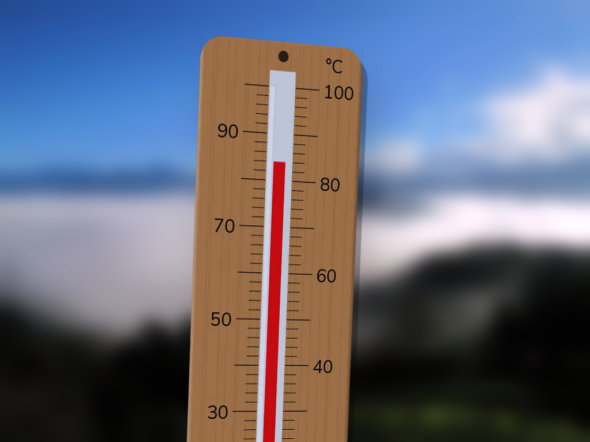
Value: 84
